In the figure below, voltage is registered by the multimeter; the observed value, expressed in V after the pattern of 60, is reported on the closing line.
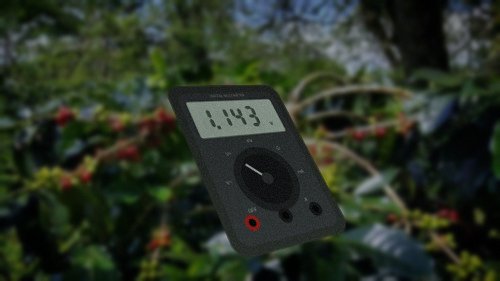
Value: 1.143
